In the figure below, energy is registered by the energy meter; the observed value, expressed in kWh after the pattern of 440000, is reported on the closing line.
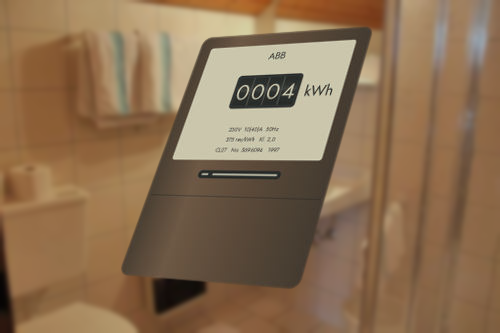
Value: 4
